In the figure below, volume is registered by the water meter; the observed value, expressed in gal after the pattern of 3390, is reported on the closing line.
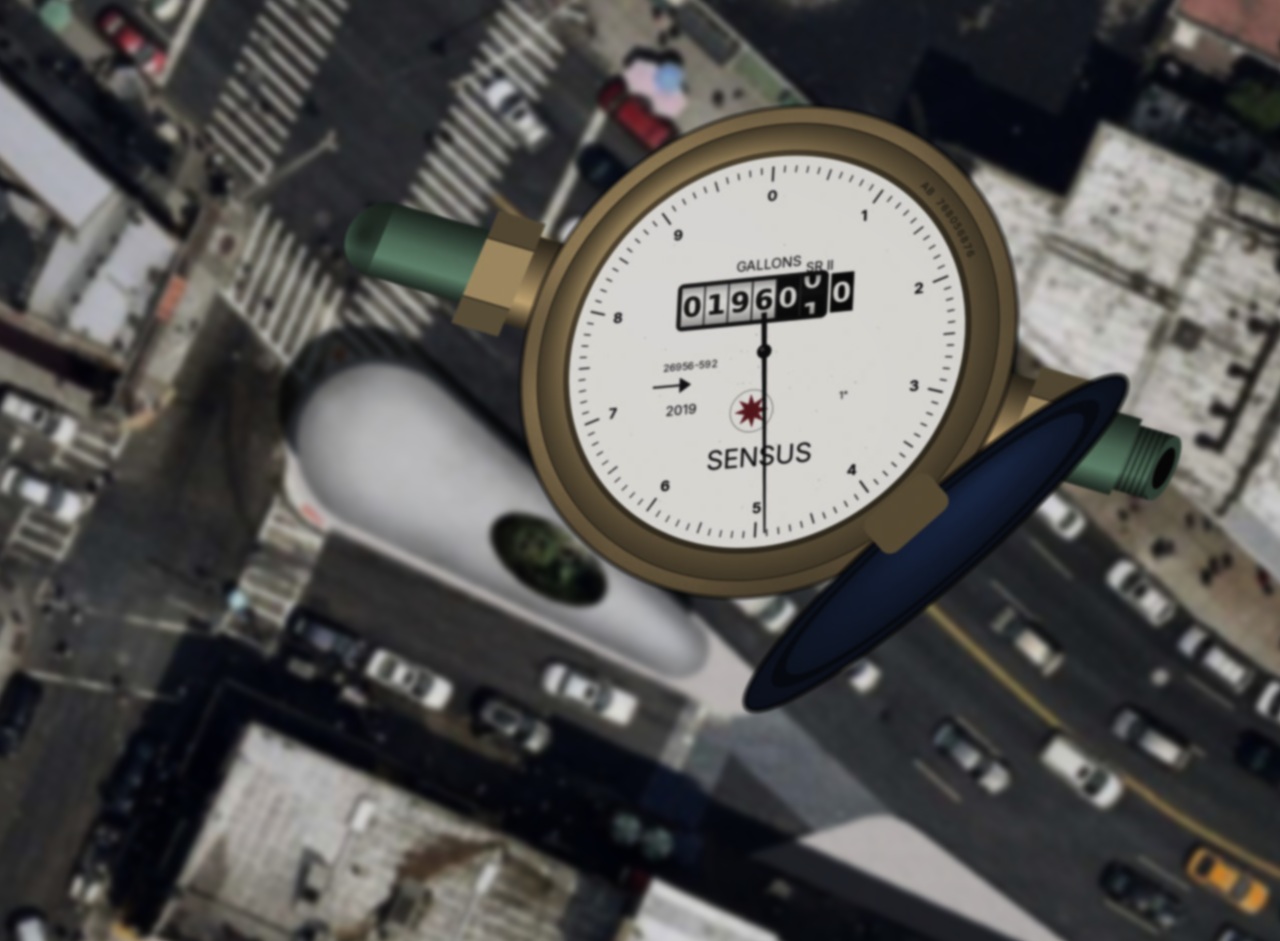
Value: 196004.9
